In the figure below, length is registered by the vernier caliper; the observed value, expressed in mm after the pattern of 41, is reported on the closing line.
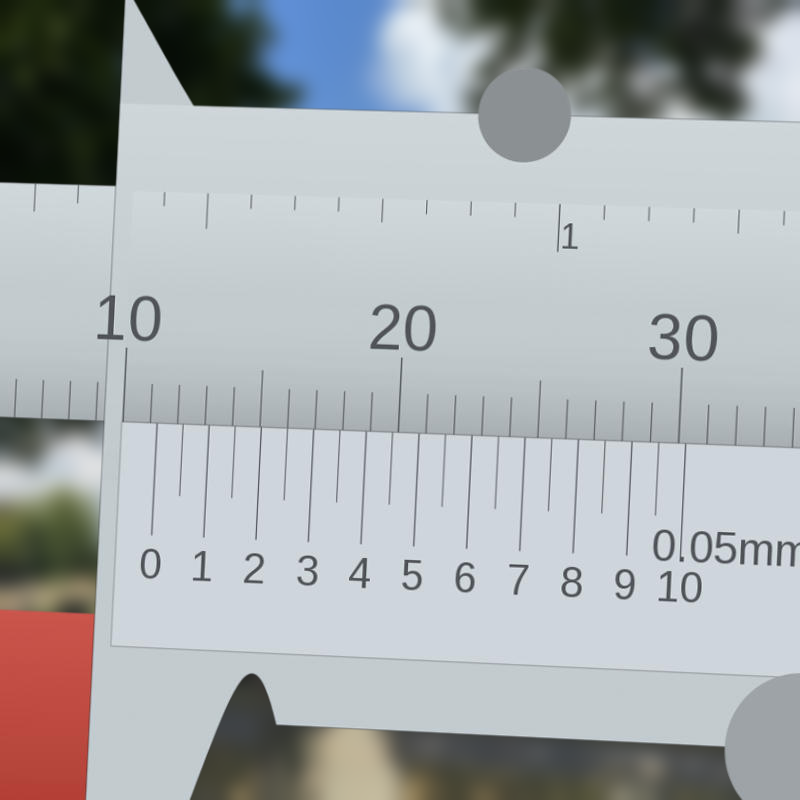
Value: 11.25
